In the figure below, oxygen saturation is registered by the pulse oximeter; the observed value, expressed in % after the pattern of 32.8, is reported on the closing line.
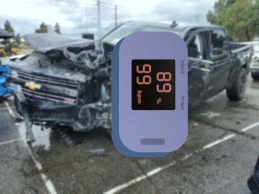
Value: 89
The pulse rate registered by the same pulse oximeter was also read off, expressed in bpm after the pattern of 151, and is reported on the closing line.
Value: 99
